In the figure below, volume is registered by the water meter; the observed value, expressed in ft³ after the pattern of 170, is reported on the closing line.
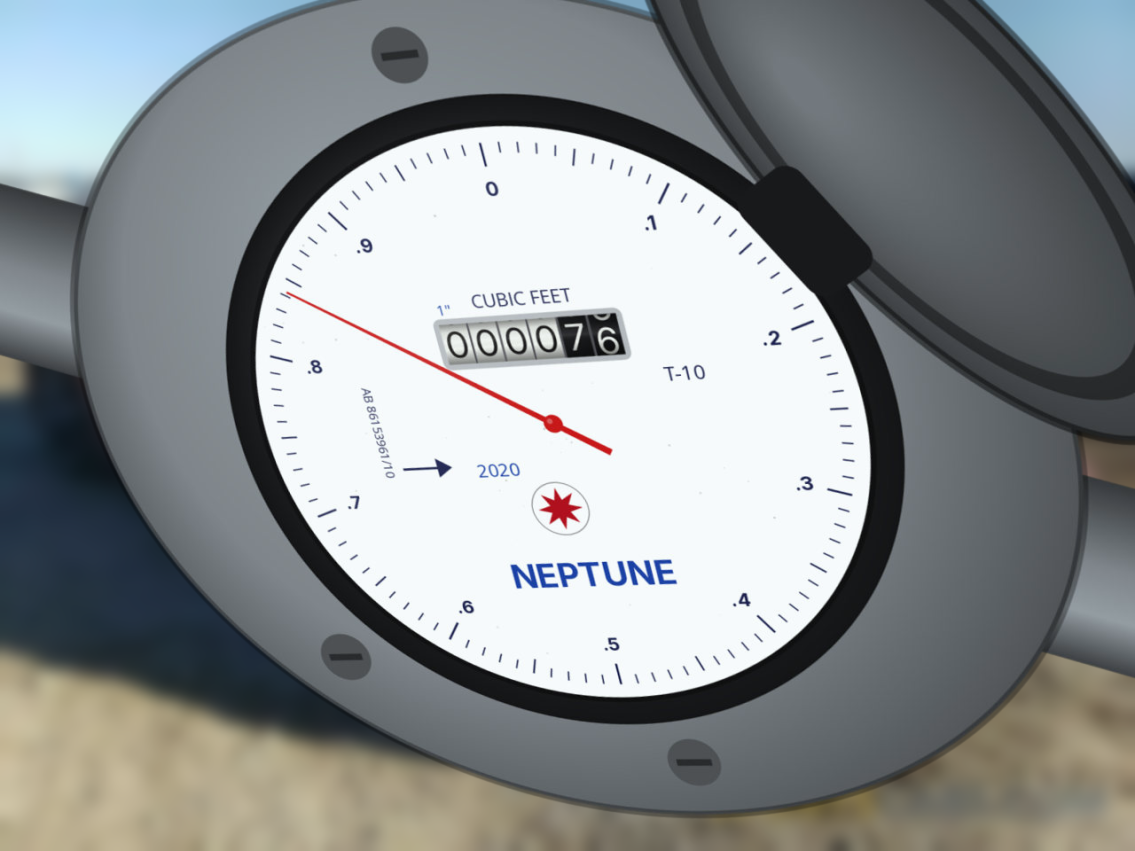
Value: 75.84
